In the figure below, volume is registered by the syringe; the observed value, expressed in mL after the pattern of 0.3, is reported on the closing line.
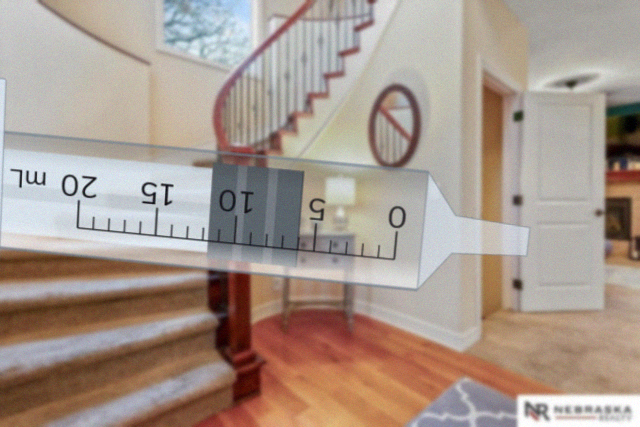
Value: 6
